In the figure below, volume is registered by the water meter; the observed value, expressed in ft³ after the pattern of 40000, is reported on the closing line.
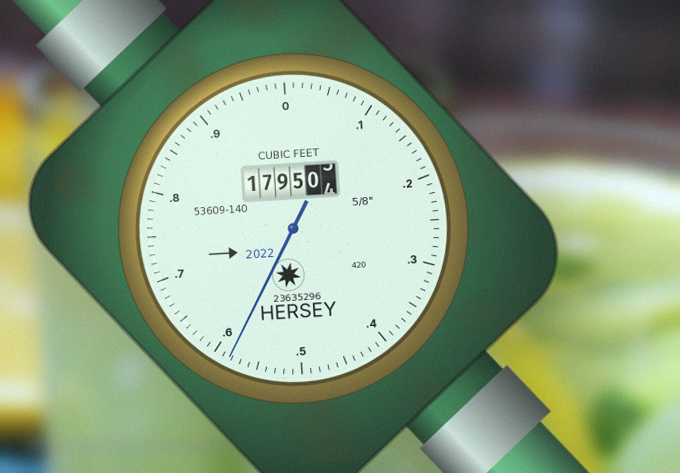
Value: 179503.58
